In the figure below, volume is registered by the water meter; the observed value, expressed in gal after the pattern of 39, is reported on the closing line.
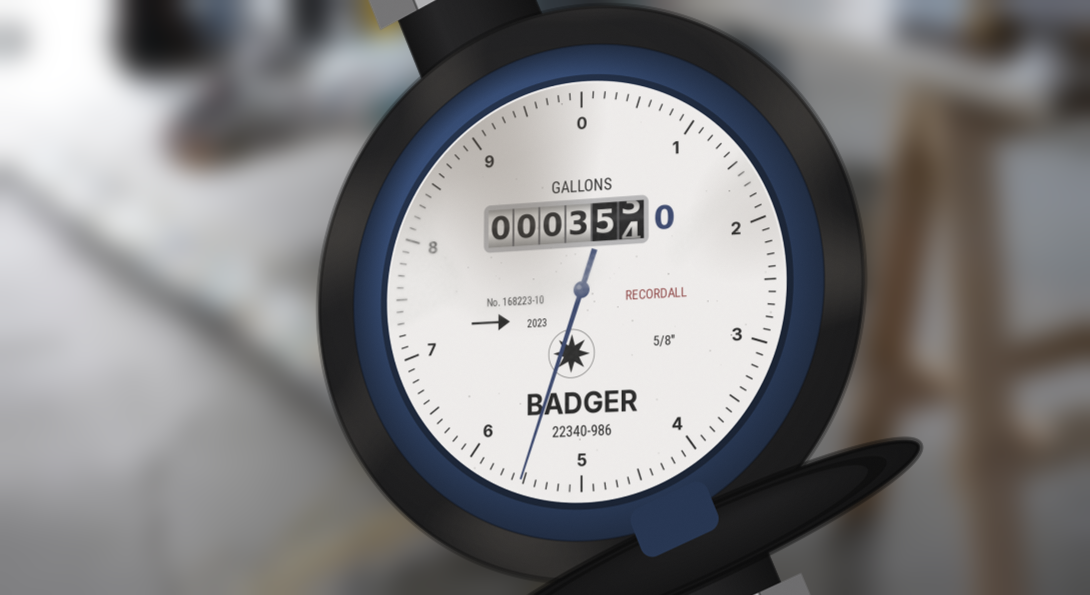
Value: 3535.5
